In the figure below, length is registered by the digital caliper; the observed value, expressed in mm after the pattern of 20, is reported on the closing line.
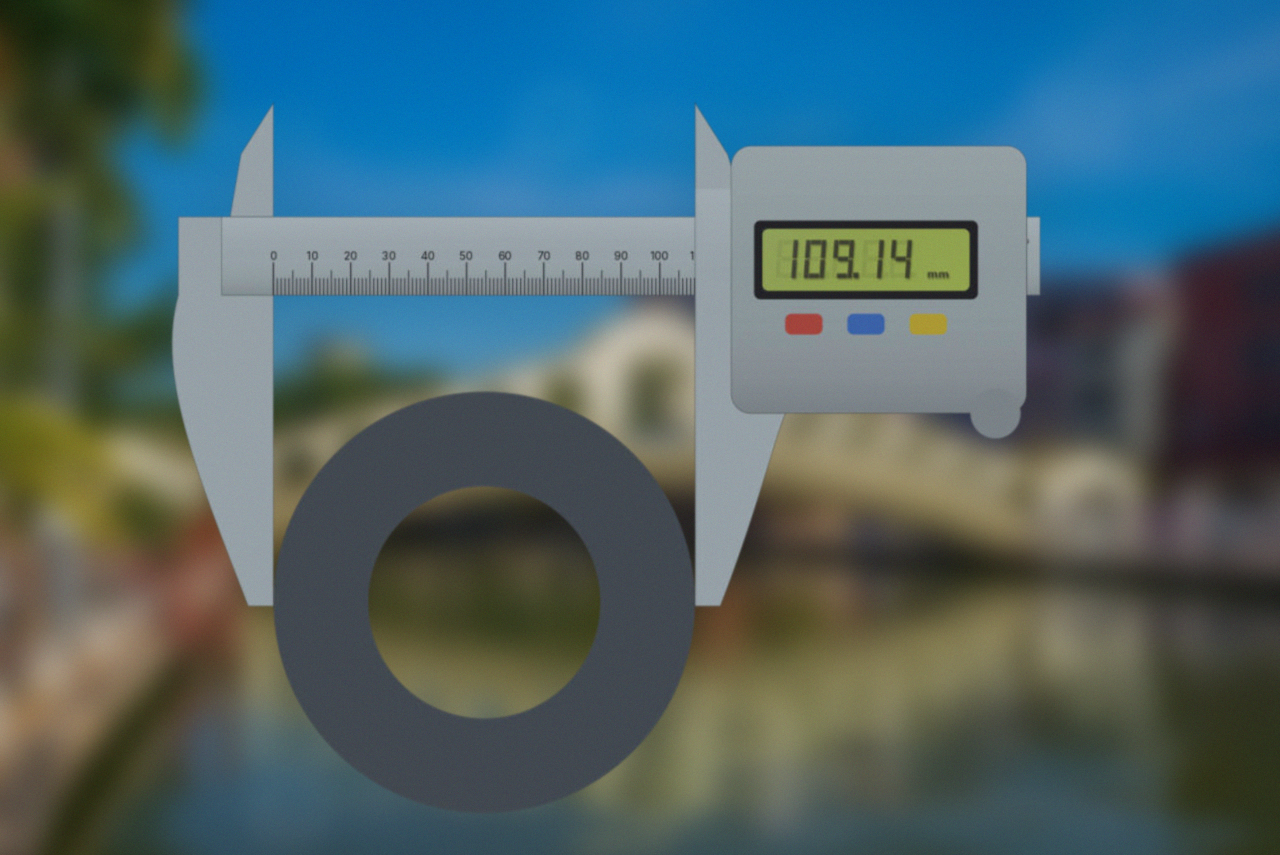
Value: 109.14
